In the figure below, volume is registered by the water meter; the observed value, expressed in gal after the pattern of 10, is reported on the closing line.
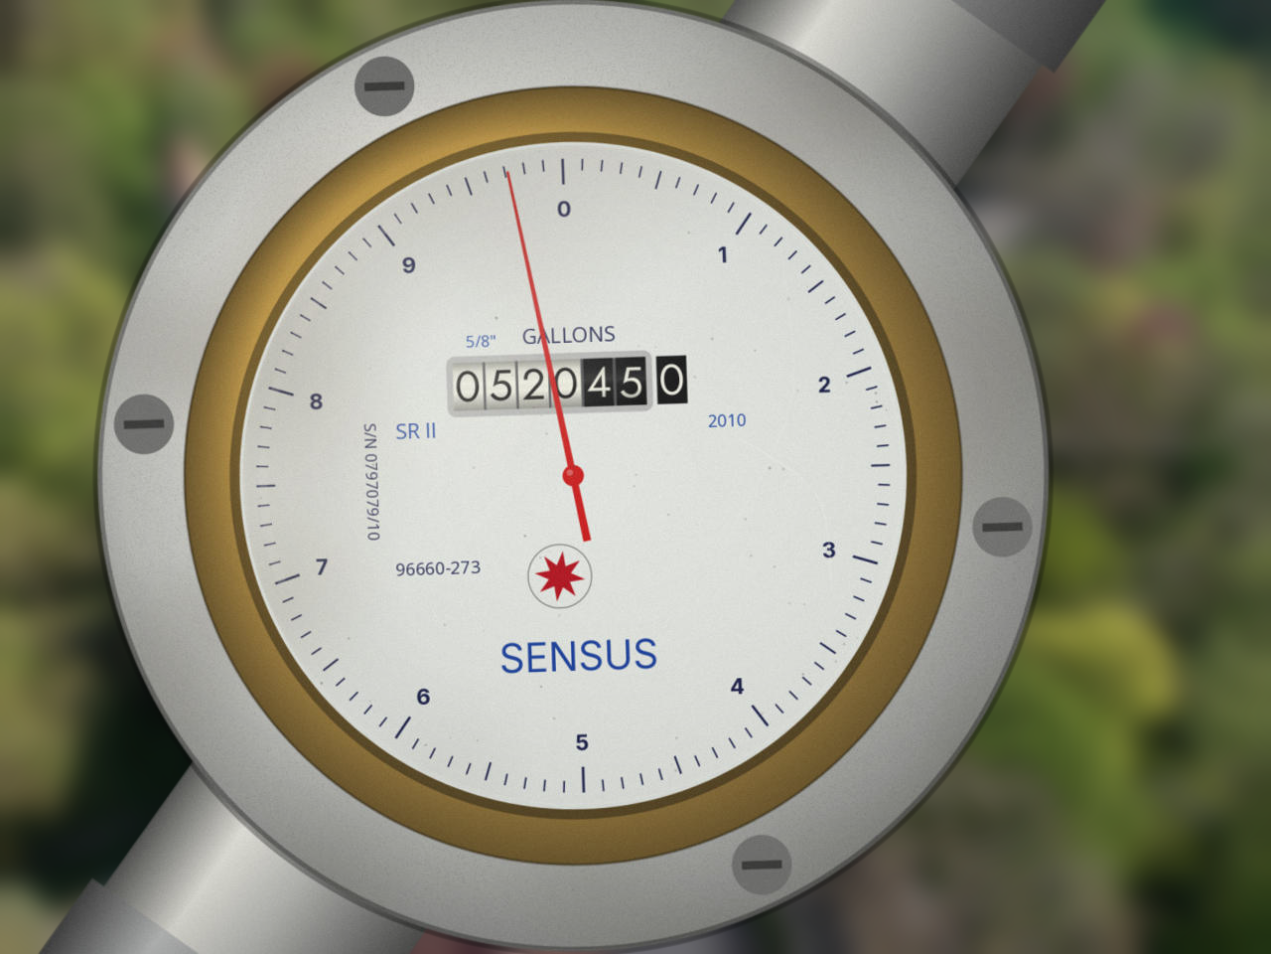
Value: 520449.7
